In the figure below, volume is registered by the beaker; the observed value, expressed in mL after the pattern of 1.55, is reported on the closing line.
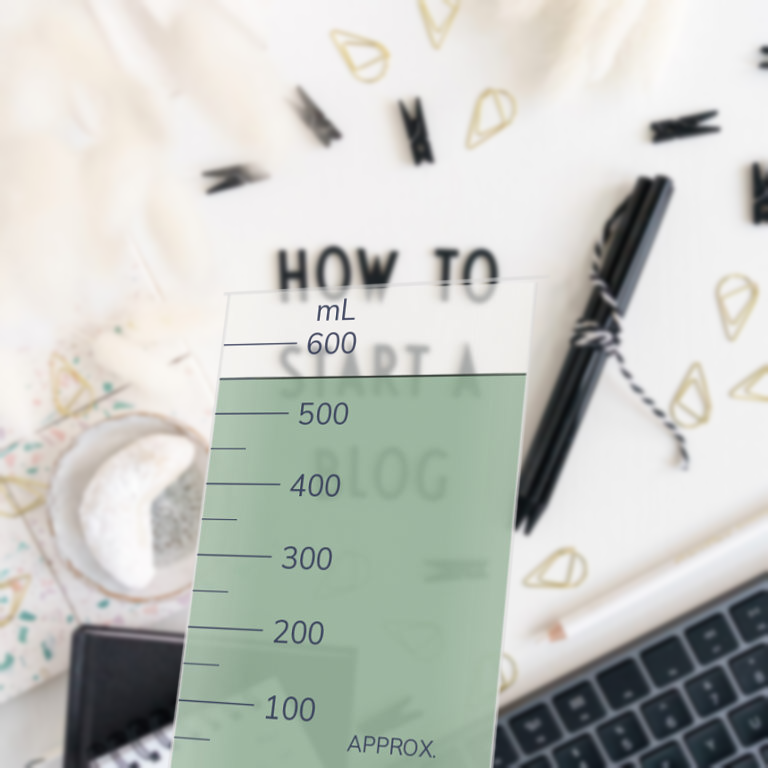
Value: 550
